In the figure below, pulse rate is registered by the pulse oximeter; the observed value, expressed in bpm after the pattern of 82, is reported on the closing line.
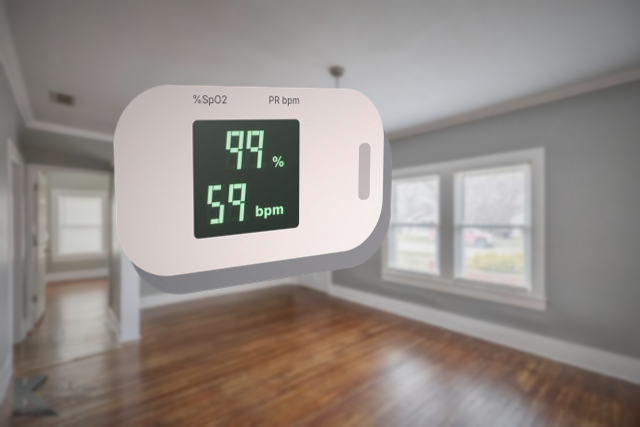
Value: 59
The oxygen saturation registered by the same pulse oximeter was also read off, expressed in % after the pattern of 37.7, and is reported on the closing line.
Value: 99
